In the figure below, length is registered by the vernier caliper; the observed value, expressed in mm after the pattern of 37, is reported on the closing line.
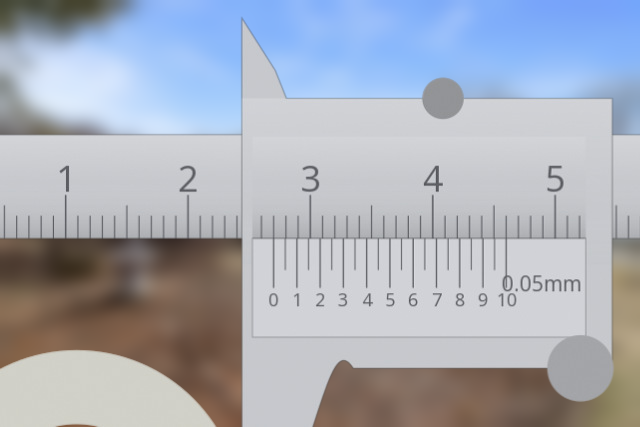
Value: 27.0
